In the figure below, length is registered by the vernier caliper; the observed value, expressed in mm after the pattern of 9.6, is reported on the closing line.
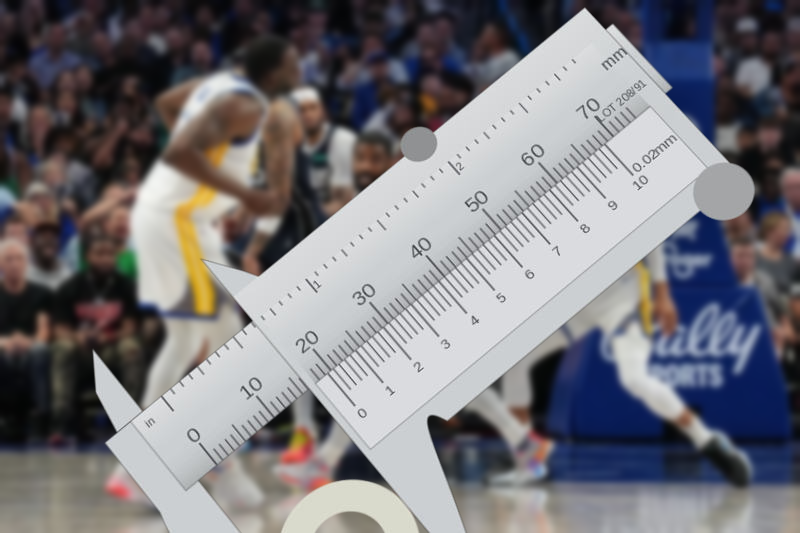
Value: 19.4
